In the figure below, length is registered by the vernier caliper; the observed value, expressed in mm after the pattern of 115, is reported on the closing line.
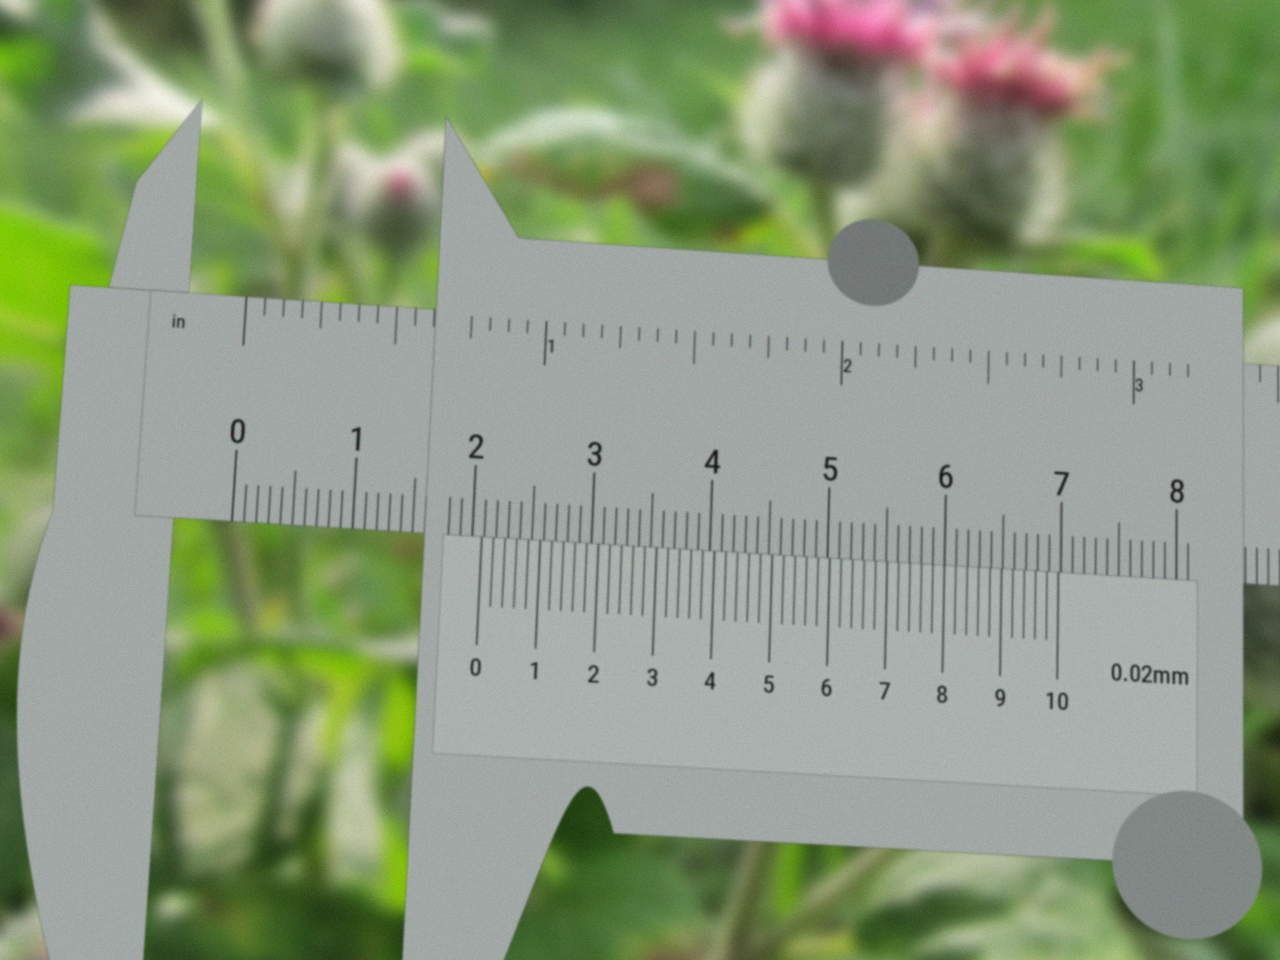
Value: 20.8
